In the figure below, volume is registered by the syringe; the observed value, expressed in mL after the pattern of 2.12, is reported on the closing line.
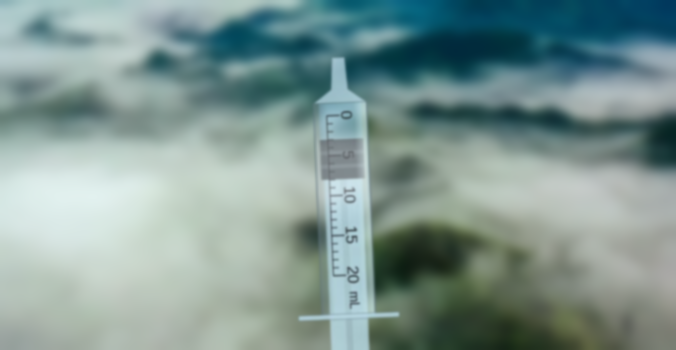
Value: 3
